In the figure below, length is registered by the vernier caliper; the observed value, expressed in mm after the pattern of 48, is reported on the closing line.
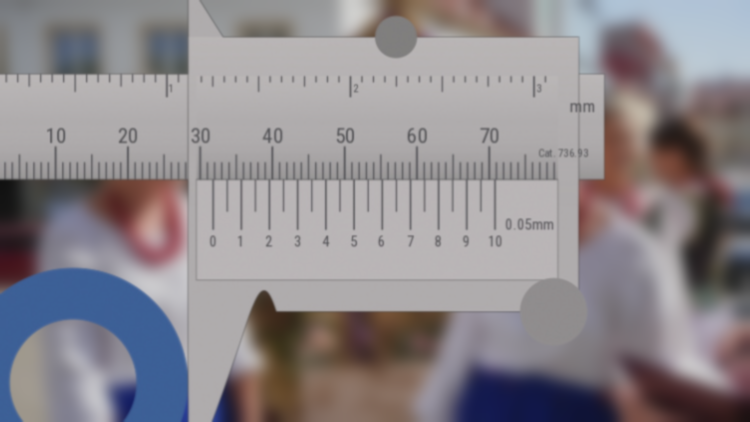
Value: 31.8
